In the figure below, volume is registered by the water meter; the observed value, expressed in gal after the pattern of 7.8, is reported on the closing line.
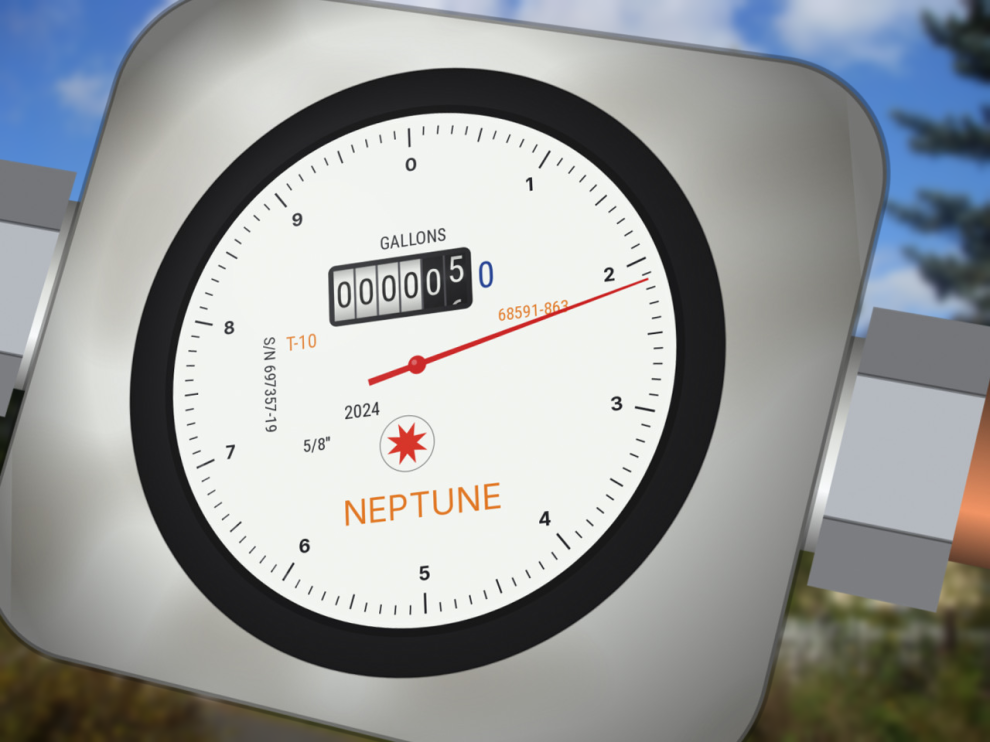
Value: 52.1
